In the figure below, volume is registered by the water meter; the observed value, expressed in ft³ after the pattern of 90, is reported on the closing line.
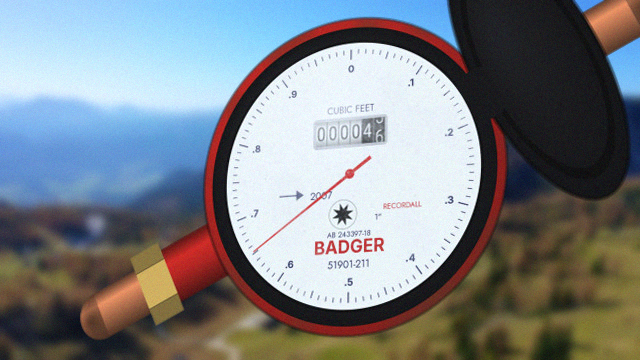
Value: 45.65
